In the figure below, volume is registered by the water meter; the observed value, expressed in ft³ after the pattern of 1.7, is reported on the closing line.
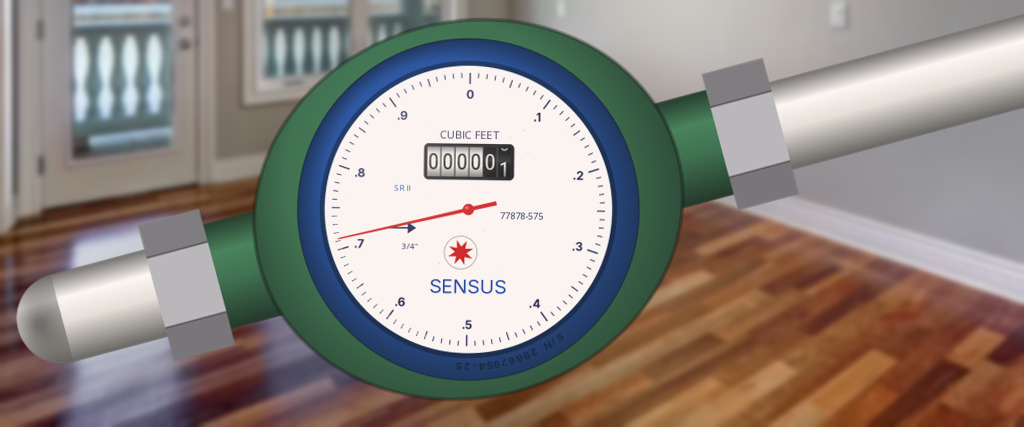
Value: 0.71
